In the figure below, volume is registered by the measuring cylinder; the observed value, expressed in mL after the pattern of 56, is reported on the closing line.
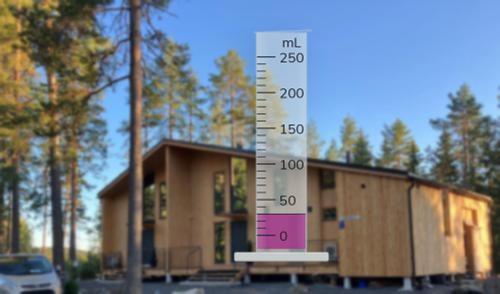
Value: 30
